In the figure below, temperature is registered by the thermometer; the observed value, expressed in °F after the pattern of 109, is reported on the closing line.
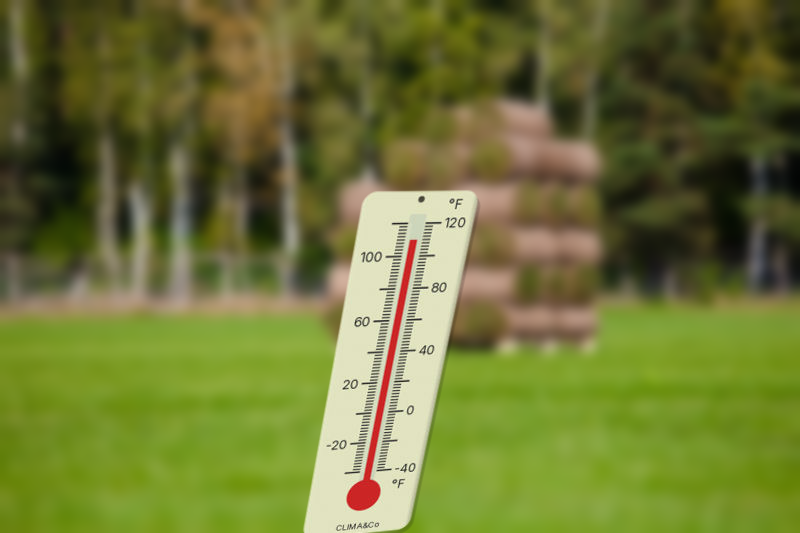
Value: 110
